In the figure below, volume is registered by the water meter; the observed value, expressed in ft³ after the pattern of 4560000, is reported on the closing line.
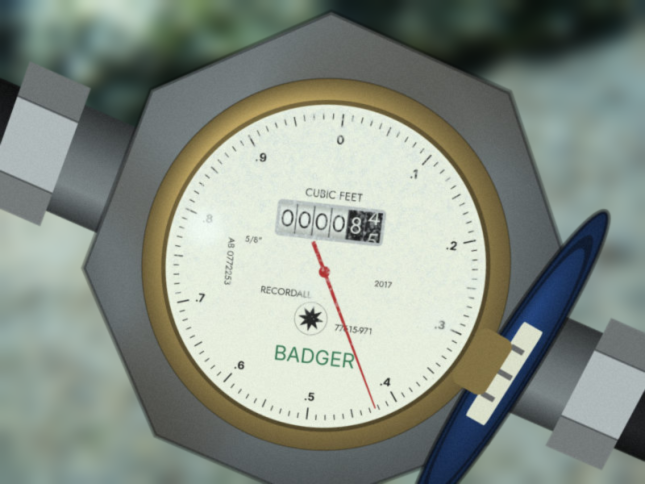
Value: 84.42
